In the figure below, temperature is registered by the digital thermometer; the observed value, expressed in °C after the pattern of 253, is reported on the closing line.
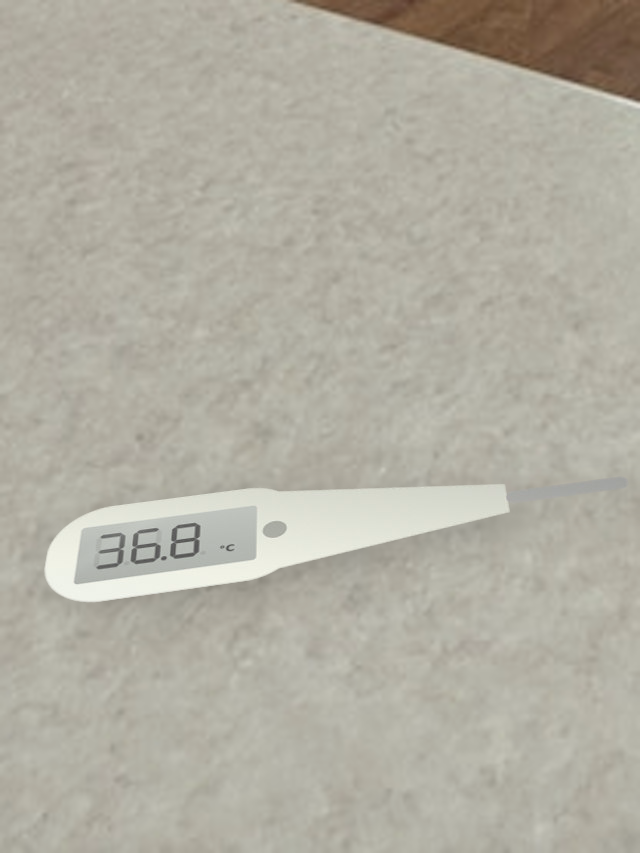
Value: 36.8
